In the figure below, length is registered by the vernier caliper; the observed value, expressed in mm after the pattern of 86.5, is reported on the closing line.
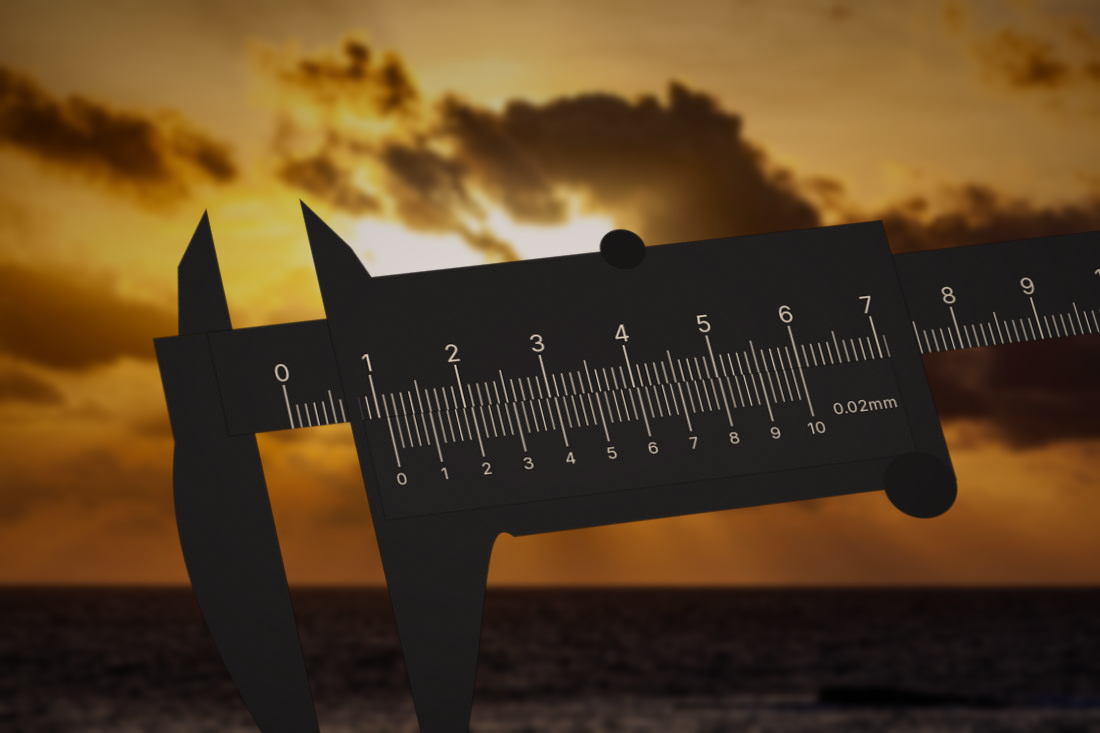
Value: 11.0
